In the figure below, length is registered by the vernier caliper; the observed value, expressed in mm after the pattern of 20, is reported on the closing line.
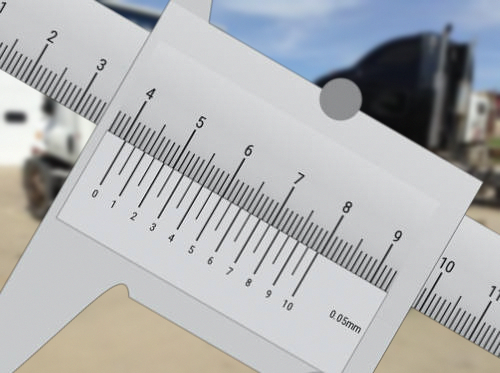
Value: 40.4
